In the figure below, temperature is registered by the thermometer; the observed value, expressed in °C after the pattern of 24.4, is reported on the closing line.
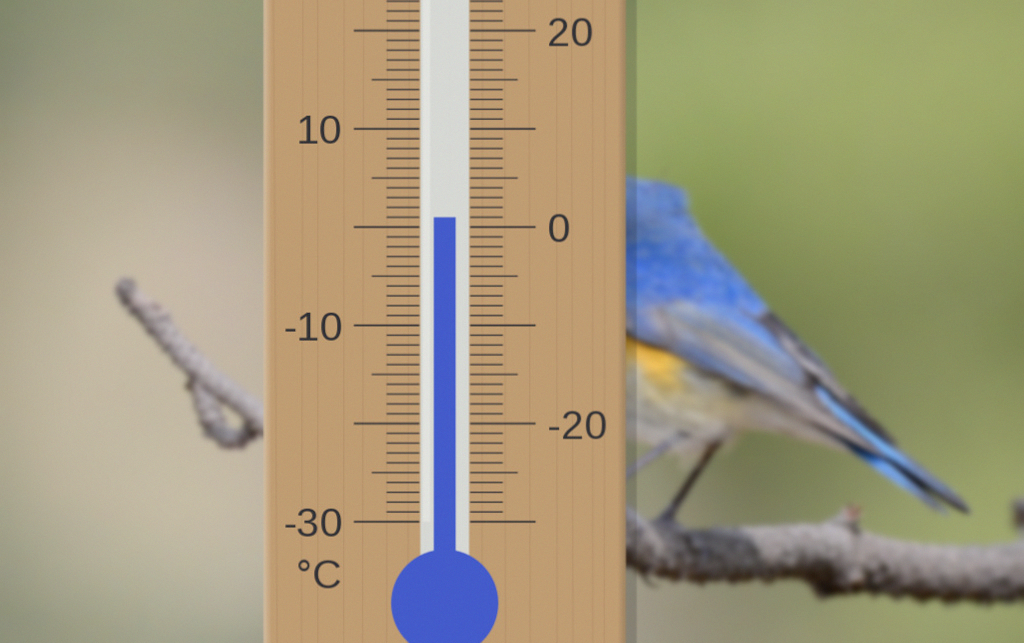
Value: 1
